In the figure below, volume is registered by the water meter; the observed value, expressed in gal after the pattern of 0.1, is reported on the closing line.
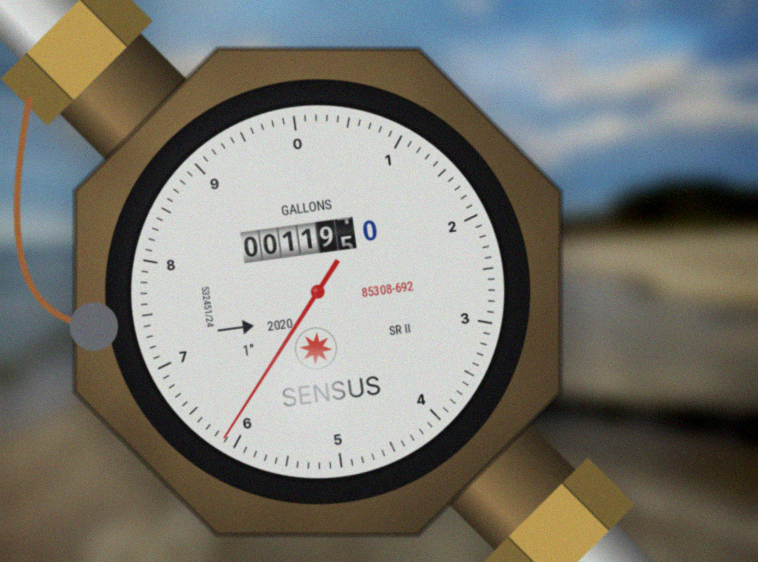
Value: 11946.1
